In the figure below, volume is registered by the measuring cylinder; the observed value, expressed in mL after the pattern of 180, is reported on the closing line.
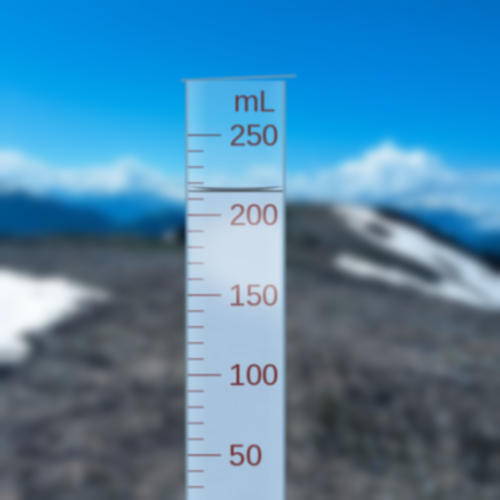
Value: 215
